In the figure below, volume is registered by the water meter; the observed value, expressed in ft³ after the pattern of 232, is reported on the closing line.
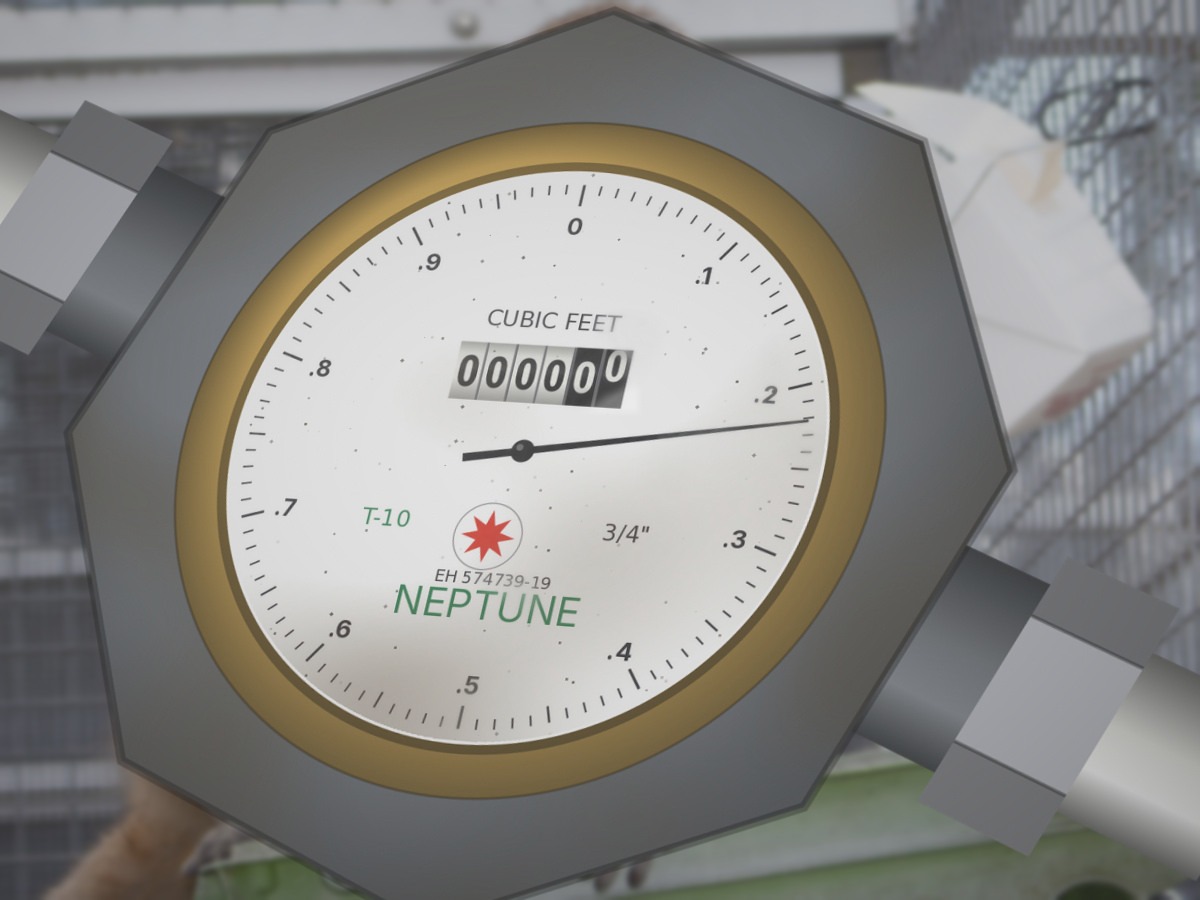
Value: 0.22
